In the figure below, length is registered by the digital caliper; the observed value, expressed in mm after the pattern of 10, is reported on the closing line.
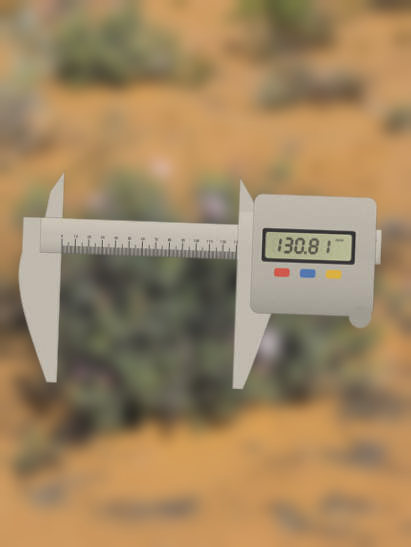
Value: 130.81
